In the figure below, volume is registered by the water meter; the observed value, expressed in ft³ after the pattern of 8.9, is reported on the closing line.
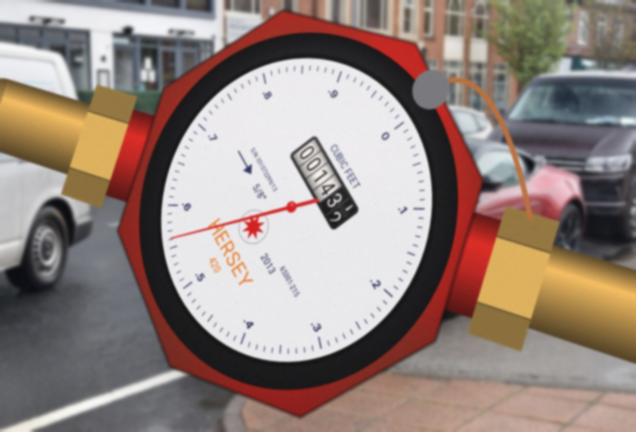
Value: 1431.56
